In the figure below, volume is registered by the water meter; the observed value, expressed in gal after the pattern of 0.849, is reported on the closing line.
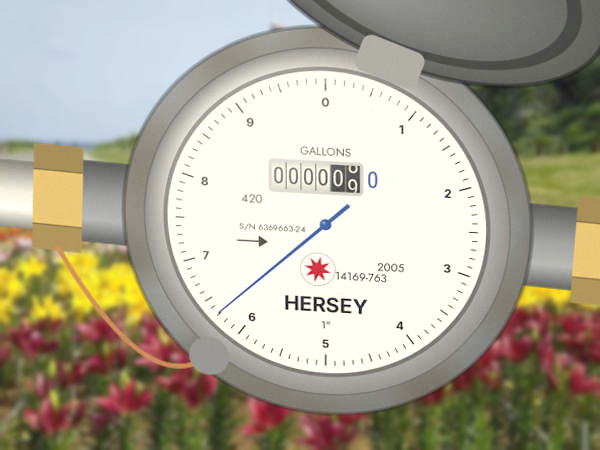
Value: 86.3
